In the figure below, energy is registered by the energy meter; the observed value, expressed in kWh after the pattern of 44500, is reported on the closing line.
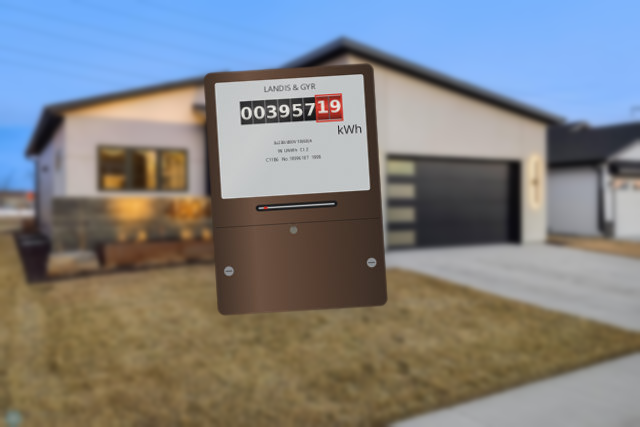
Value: 3957.19
